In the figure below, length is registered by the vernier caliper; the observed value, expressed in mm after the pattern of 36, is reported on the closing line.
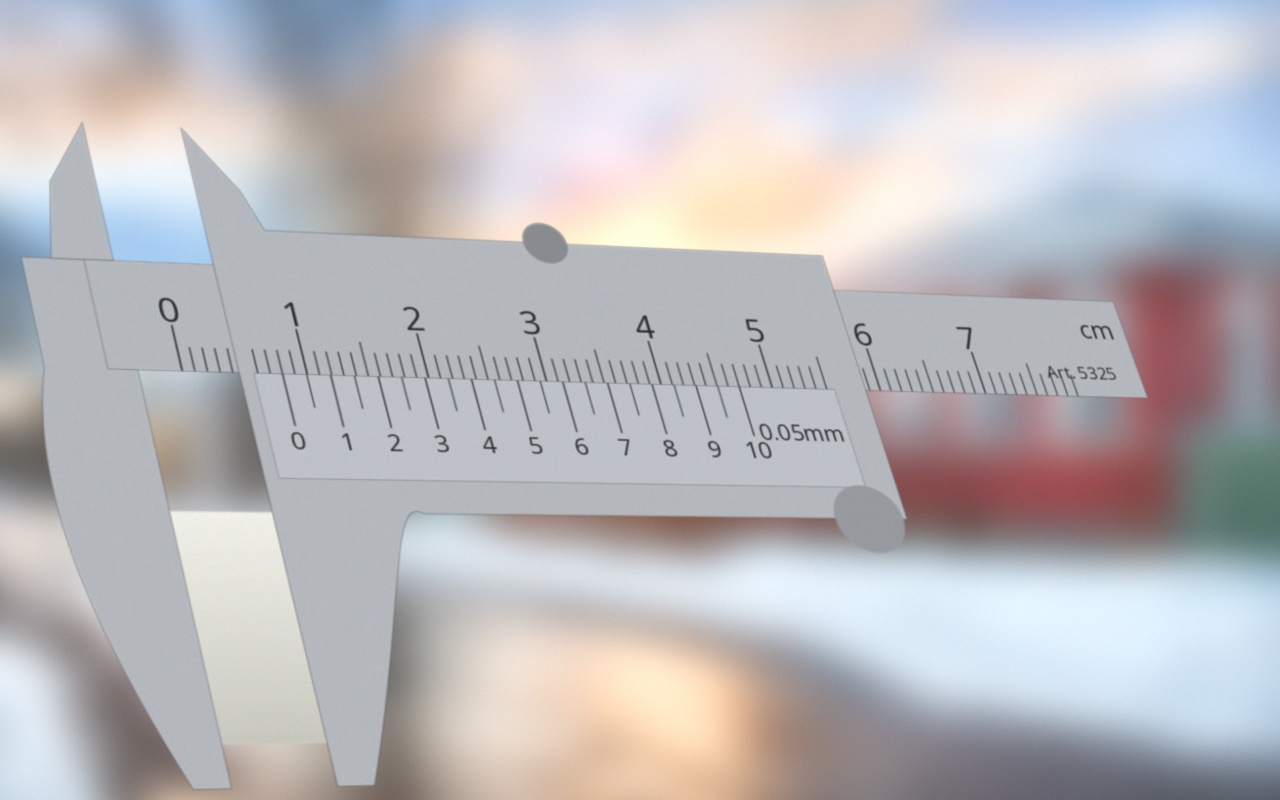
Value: 8.0
